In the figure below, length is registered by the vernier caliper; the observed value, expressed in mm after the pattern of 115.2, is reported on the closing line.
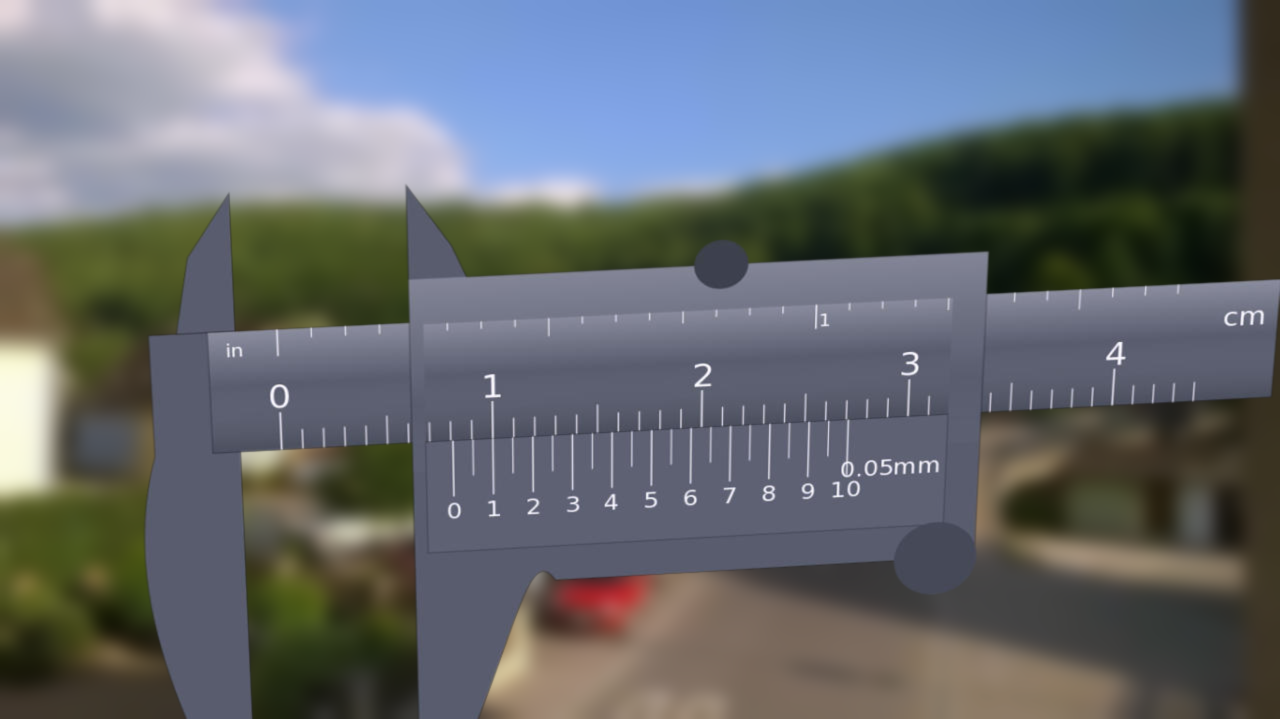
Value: 8.1
